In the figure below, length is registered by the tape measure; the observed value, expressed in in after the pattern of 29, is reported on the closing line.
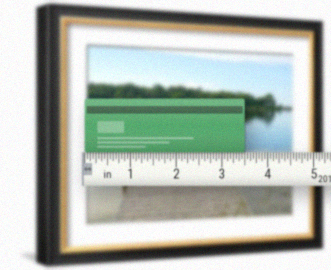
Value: 3.5
